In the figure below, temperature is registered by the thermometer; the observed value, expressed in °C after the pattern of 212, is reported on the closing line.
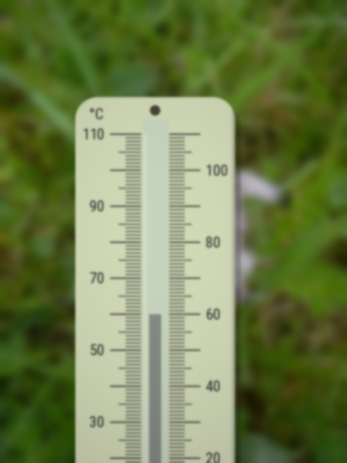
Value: 60
